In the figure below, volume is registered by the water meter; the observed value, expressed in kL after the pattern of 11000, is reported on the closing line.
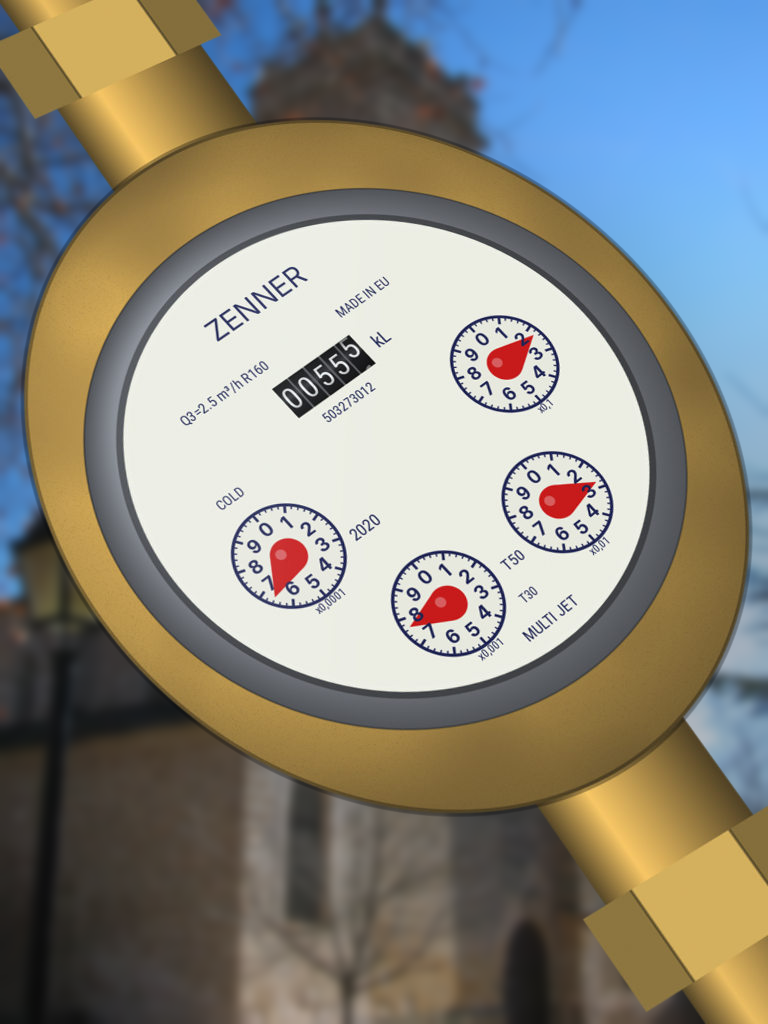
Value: 555.2276
